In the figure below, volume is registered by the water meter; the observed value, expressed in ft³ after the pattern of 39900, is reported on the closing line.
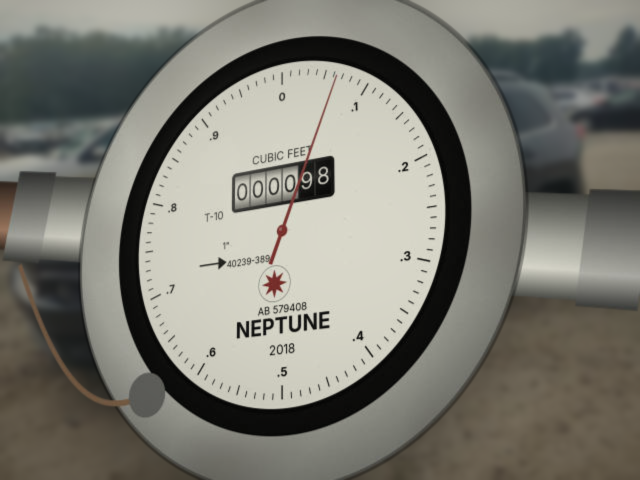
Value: 98.06
